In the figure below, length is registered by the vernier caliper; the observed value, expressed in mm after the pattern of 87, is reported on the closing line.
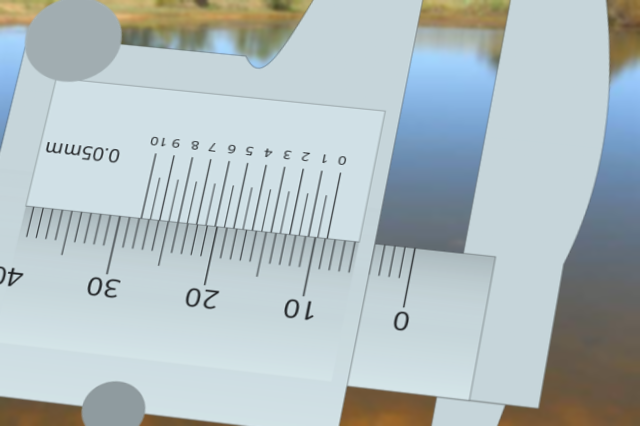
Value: 8.8
